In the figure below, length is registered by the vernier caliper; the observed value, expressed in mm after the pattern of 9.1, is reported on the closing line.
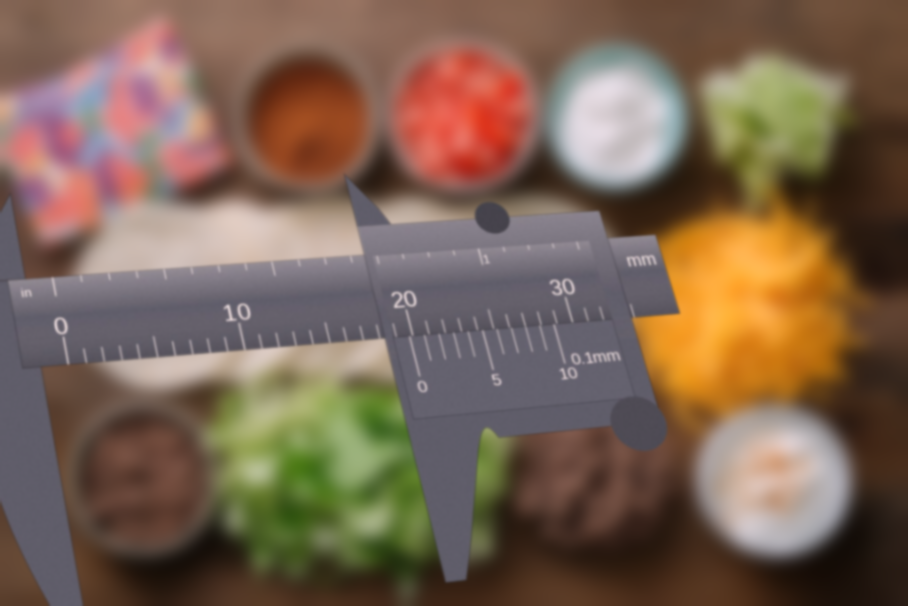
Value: 19.8
